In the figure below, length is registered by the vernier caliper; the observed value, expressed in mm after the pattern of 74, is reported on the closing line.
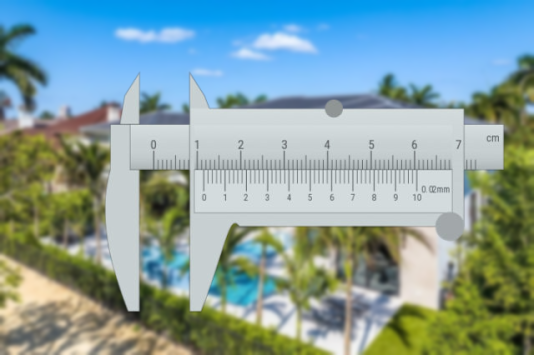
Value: 11.5
